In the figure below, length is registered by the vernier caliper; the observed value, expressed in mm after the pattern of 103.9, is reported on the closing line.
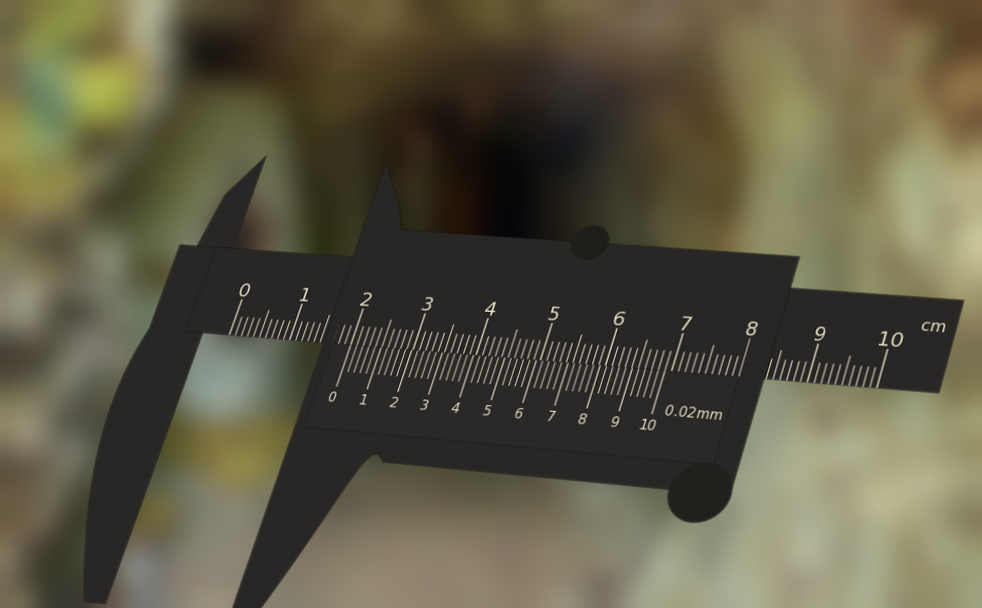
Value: 20.0
